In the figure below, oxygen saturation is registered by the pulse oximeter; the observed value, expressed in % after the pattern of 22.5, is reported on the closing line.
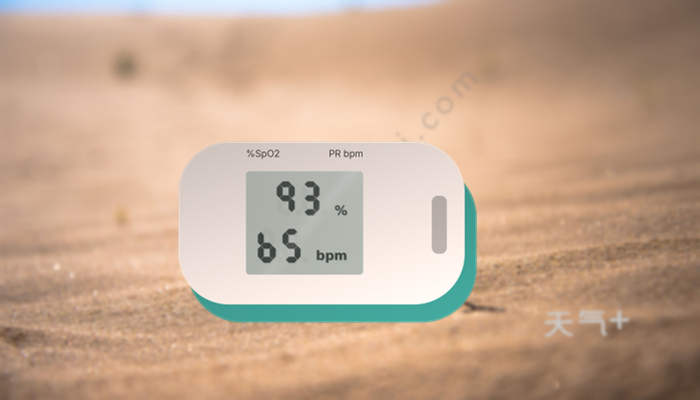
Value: 93
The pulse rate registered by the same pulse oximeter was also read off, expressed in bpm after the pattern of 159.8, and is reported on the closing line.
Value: 65
